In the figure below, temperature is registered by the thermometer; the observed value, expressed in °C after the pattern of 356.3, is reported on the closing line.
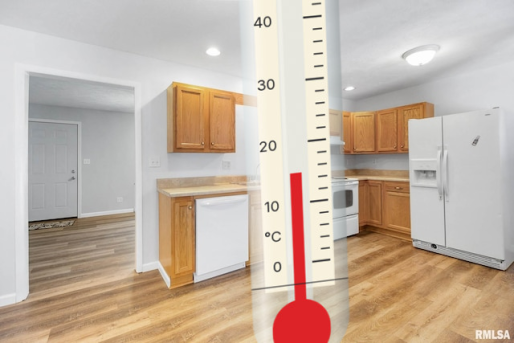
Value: 15
